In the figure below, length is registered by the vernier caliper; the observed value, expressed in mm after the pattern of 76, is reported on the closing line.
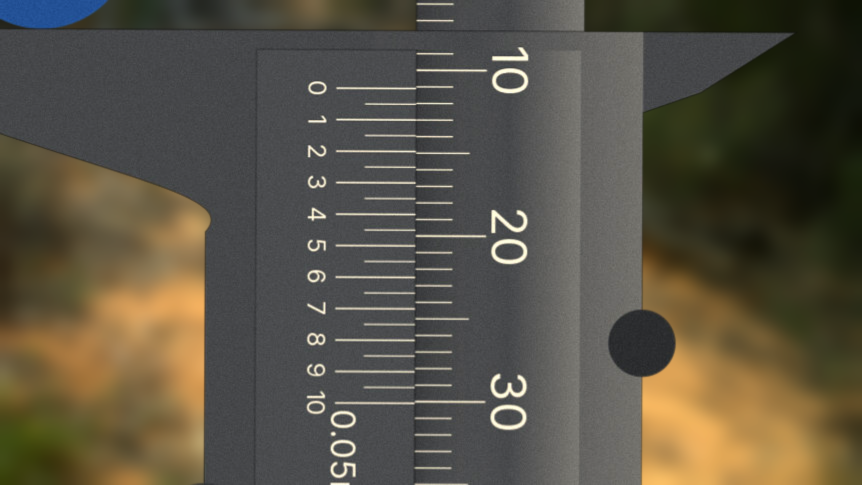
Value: 11.1
